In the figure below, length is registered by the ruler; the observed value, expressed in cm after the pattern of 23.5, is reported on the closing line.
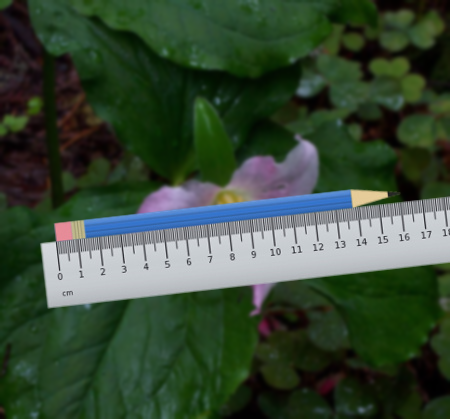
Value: 16
